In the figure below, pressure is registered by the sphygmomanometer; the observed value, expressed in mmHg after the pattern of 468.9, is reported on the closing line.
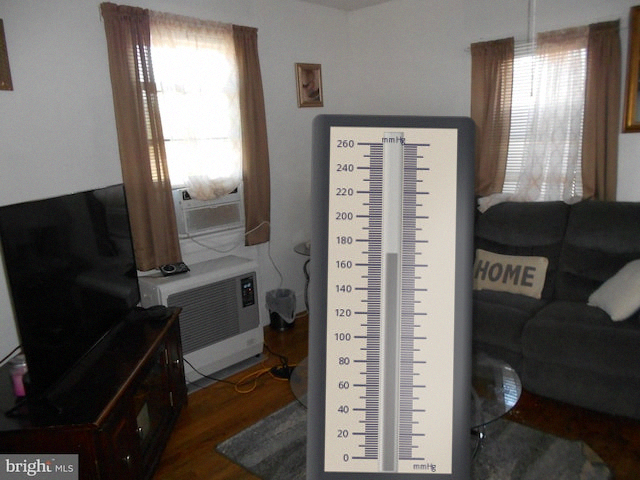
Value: 170
